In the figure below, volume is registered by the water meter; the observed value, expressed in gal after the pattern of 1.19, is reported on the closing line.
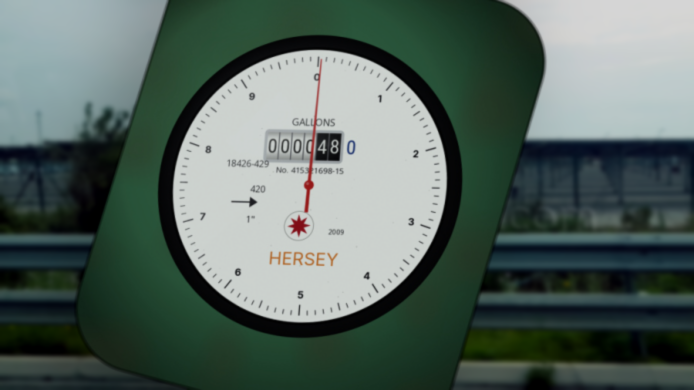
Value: 480.0
